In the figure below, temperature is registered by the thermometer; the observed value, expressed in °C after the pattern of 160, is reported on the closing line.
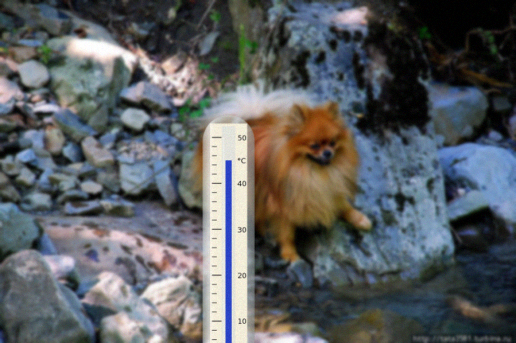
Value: 45
